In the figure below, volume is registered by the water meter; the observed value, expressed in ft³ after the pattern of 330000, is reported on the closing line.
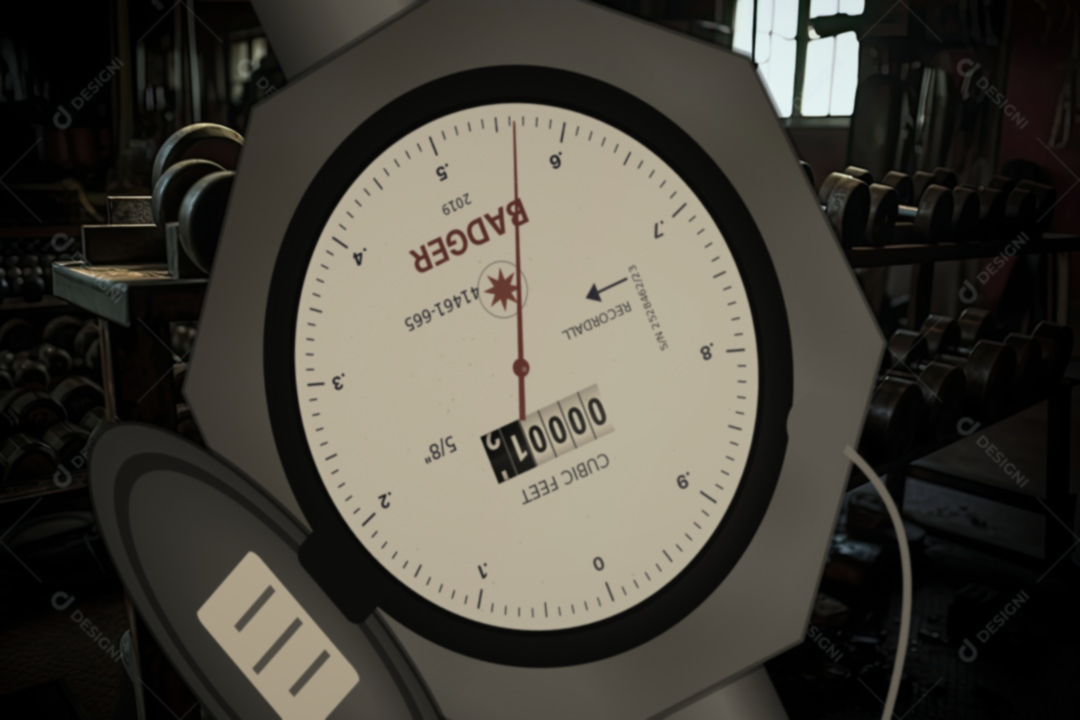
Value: 11.56
